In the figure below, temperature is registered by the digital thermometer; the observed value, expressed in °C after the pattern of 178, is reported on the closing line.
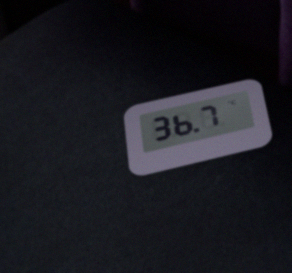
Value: 36.7
